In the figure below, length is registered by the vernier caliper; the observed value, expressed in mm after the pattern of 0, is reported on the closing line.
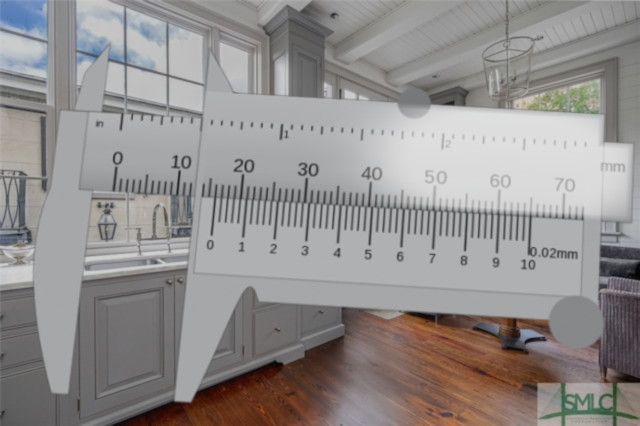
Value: 16.0
